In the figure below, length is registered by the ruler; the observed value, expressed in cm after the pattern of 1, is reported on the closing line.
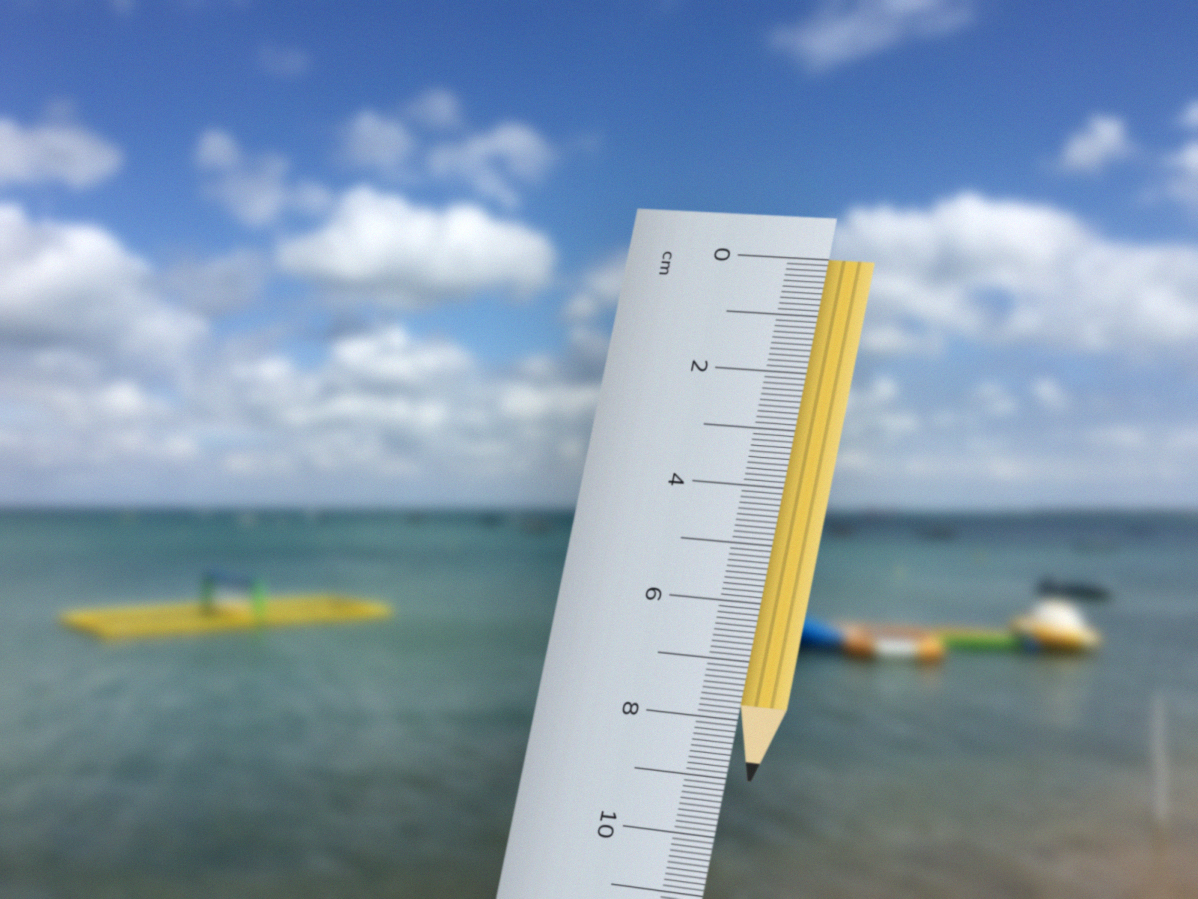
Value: 9
